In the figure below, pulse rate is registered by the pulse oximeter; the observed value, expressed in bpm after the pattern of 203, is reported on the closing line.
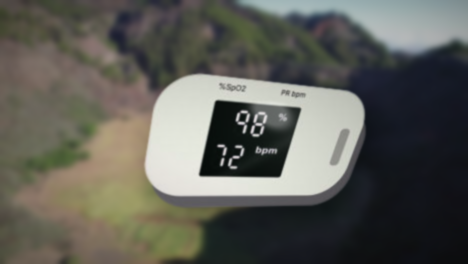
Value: 72
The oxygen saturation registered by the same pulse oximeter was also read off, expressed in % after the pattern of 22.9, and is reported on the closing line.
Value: 98
